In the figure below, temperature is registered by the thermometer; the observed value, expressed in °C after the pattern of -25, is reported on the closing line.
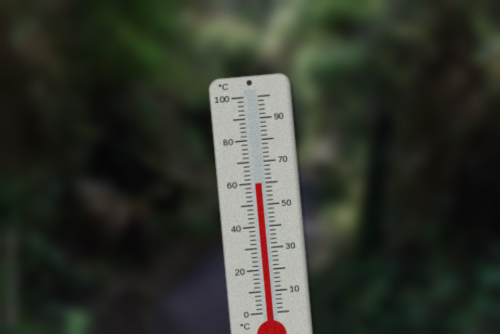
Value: 60
